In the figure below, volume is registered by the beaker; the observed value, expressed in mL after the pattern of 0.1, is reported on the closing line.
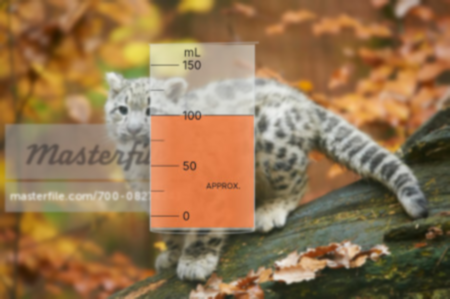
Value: 100
